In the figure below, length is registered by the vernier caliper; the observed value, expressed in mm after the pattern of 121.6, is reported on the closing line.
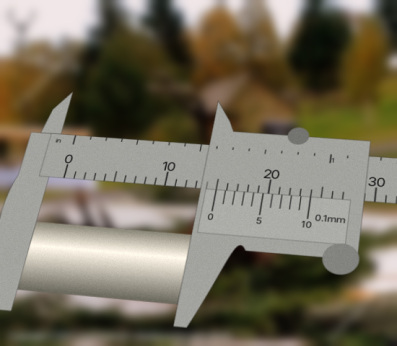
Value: 15.0
